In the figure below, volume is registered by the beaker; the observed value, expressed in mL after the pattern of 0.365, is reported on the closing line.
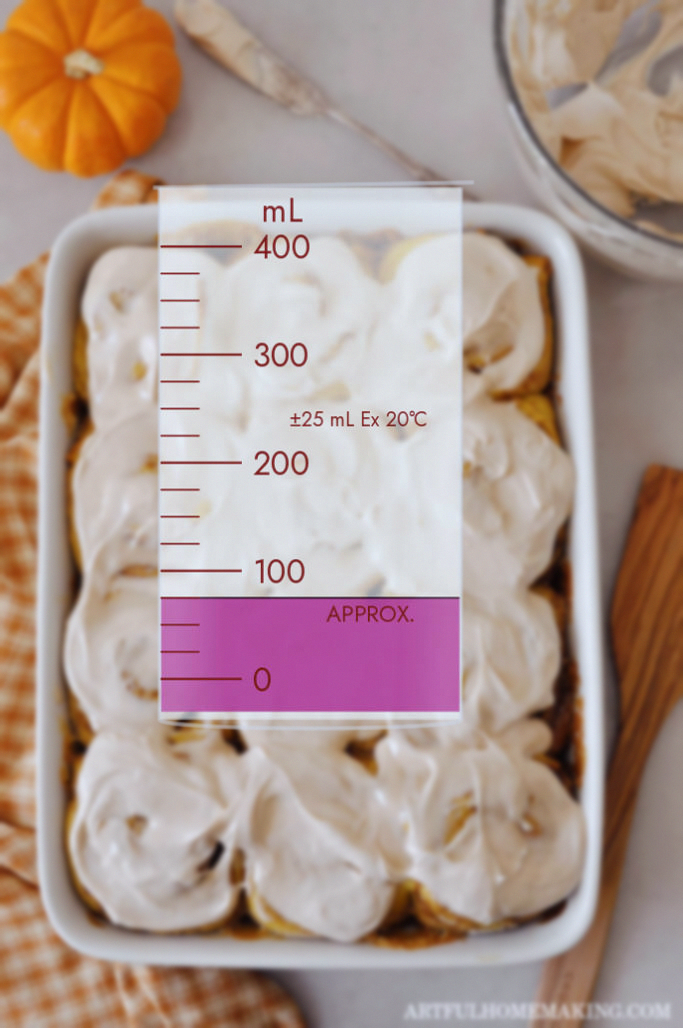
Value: 75
